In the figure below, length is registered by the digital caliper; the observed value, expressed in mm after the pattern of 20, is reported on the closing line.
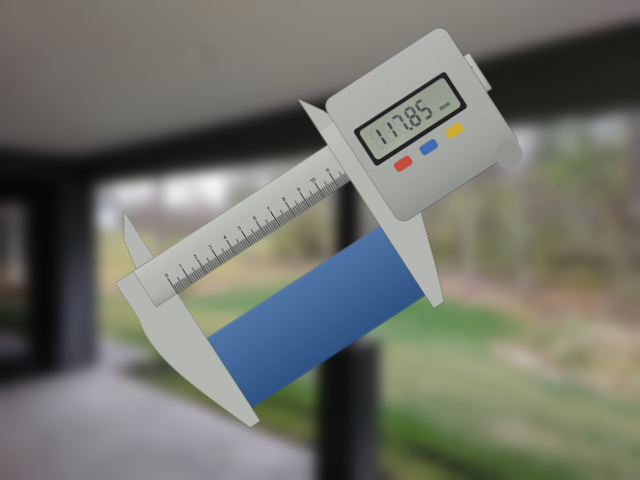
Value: 117.85
